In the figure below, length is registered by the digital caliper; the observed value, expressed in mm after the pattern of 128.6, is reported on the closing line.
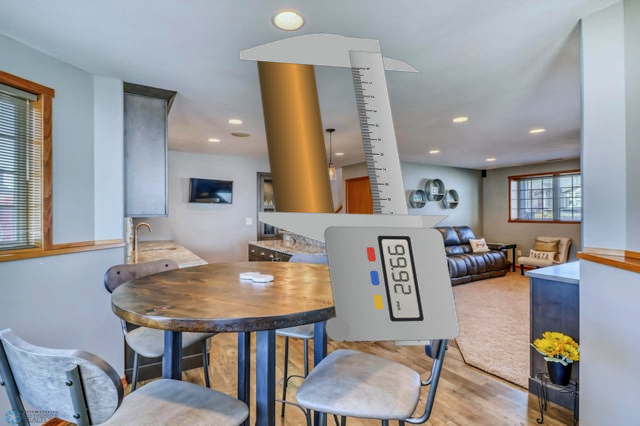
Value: 99.92
